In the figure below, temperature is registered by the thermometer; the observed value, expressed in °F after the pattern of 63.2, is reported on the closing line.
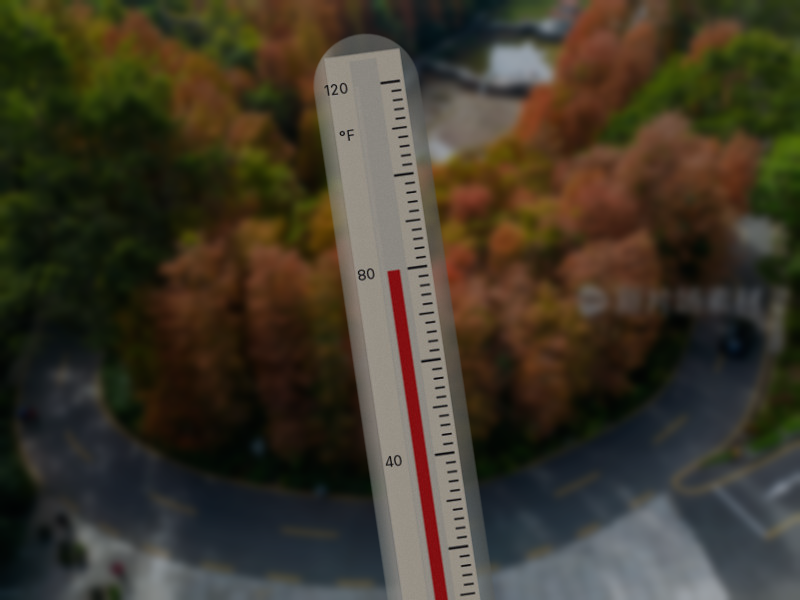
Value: 80
